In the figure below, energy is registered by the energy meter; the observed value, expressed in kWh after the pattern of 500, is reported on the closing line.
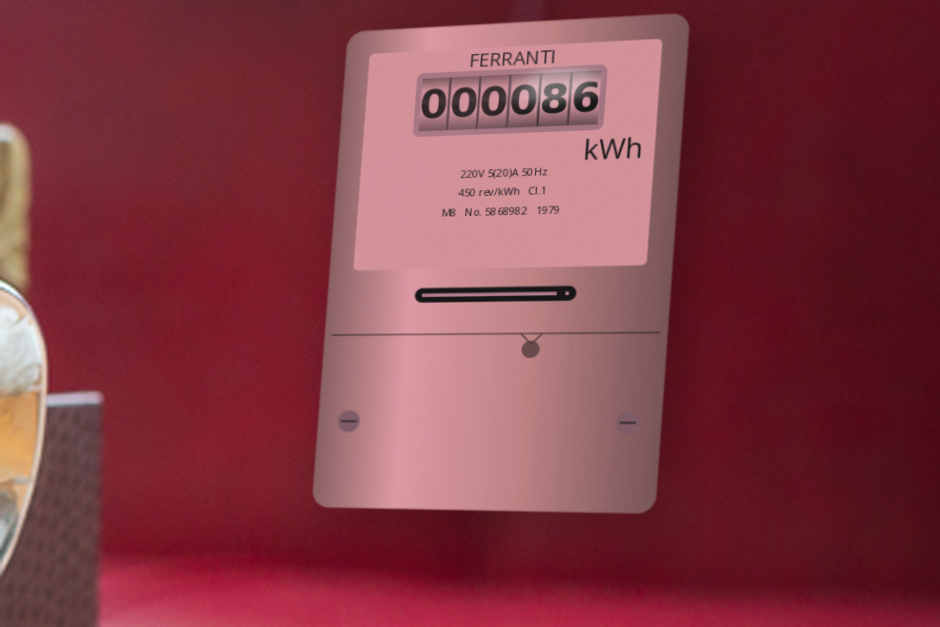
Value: 86
